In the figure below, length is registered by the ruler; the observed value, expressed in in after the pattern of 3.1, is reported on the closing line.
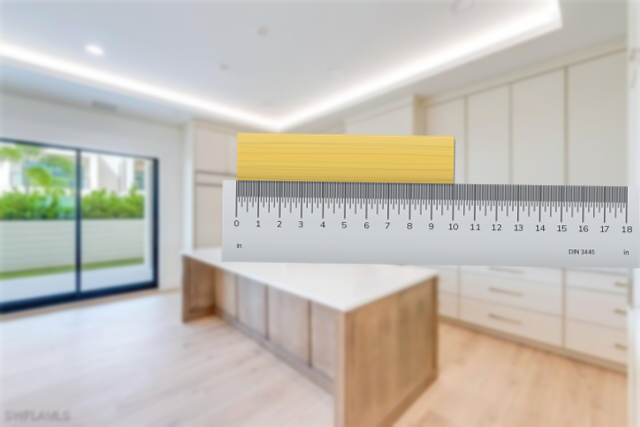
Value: 10
